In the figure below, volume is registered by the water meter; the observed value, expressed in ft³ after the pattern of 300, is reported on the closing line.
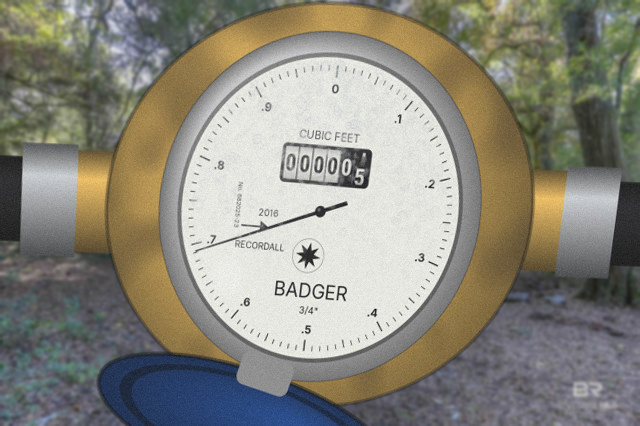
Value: 4.69
